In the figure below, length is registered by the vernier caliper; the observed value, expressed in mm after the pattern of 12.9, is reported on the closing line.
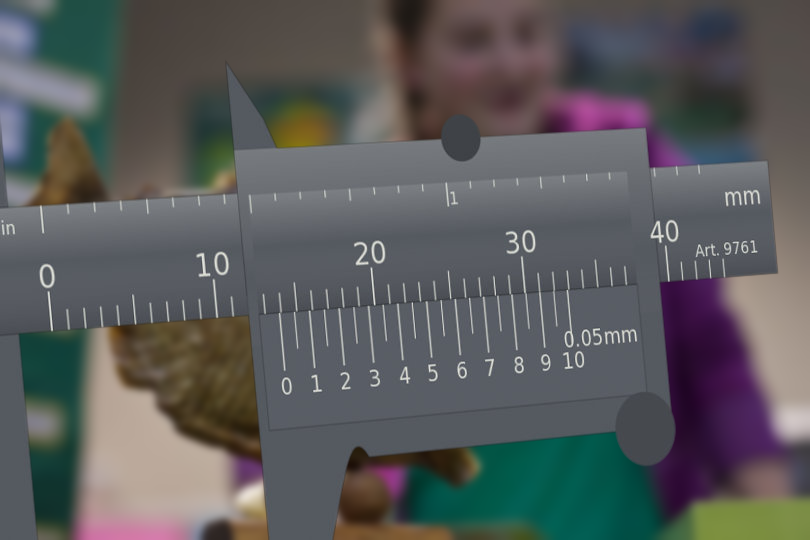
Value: 13.9
